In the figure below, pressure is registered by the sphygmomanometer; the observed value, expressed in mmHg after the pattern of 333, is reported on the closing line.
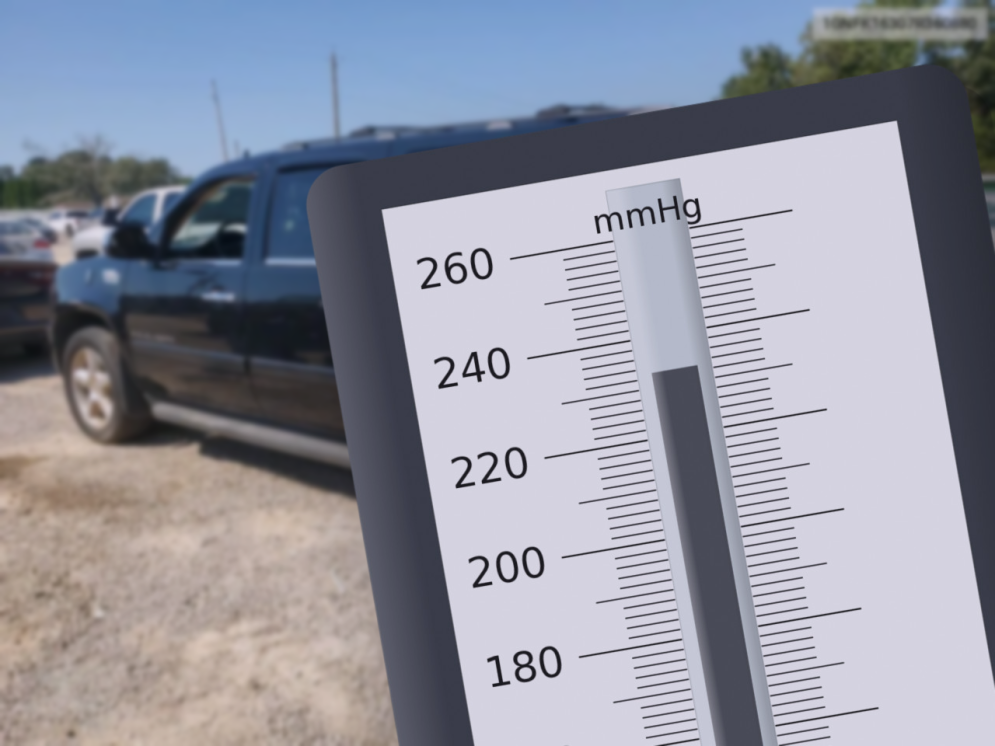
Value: 233
